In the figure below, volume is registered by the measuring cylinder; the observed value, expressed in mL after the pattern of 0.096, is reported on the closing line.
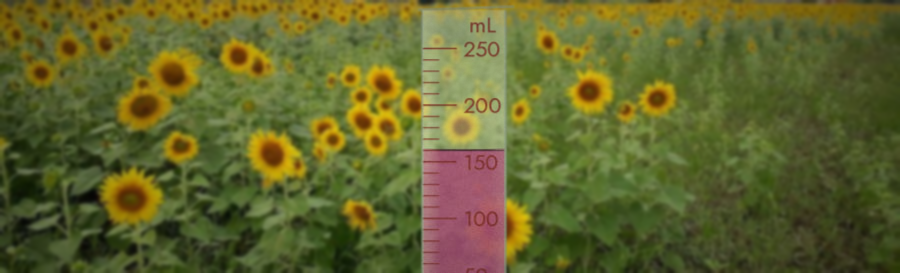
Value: 160
